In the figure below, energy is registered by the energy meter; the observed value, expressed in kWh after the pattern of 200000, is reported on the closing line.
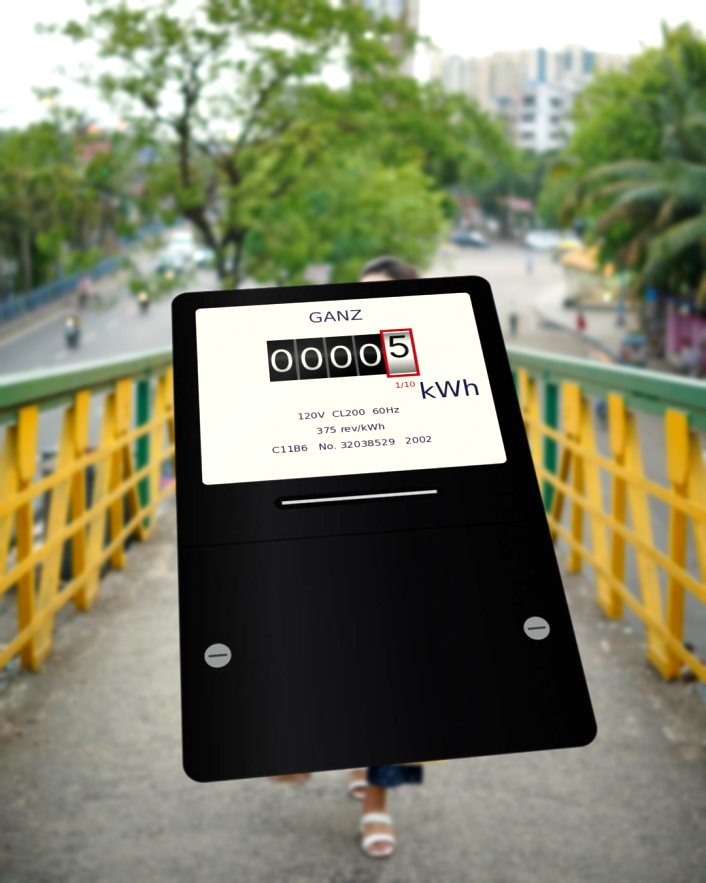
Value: 0.5
